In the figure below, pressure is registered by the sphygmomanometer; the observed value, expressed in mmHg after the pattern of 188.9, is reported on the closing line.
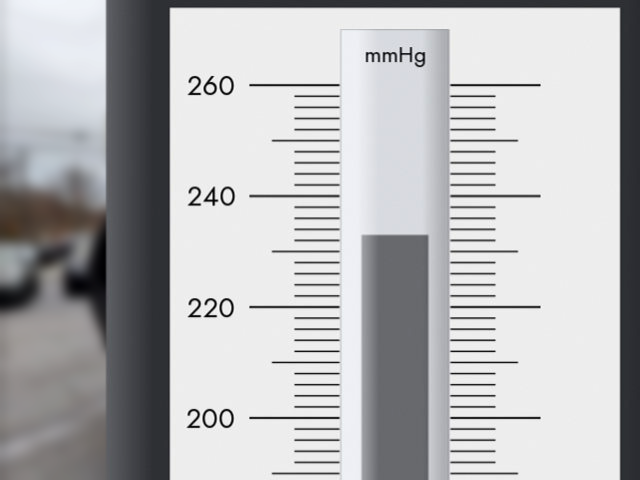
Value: 233
